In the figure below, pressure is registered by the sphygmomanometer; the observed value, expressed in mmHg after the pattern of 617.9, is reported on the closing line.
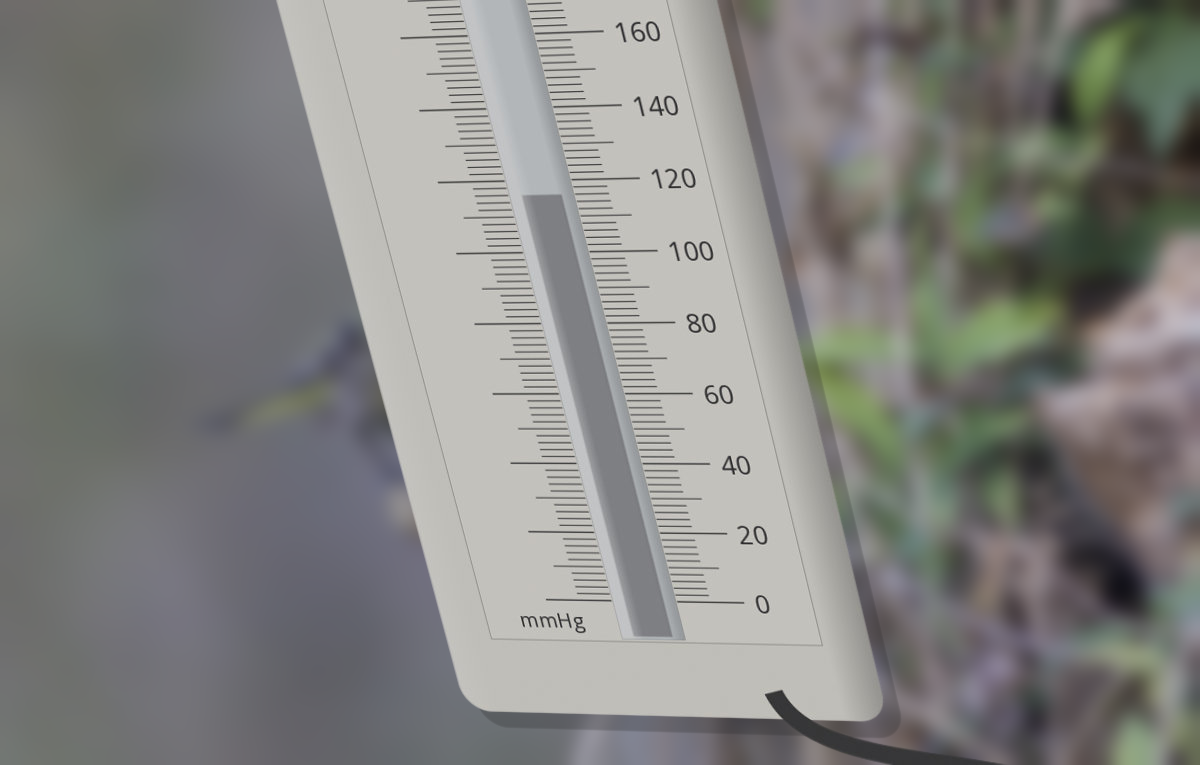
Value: 116
